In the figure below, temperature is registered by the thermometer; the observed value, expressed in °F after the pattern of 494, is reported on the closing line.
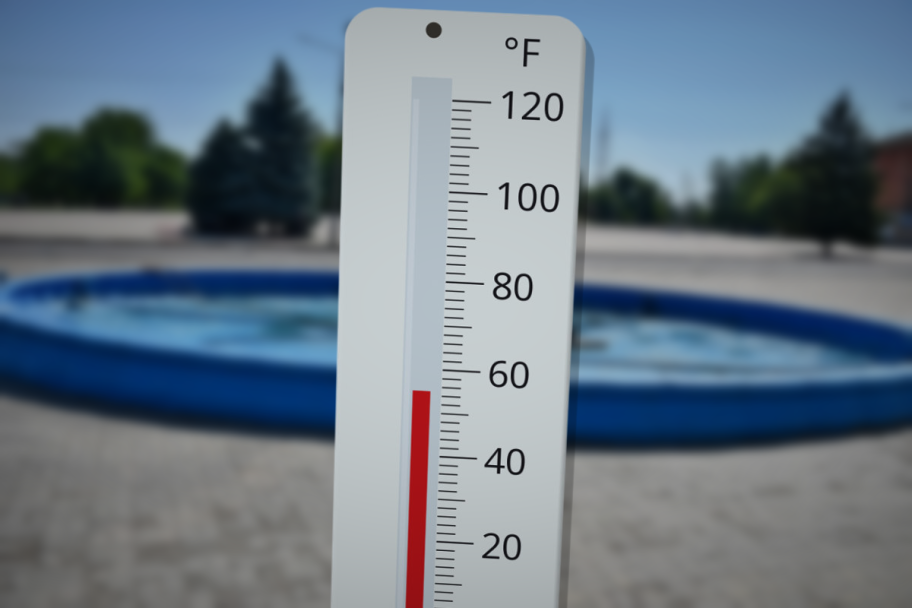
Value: 55
